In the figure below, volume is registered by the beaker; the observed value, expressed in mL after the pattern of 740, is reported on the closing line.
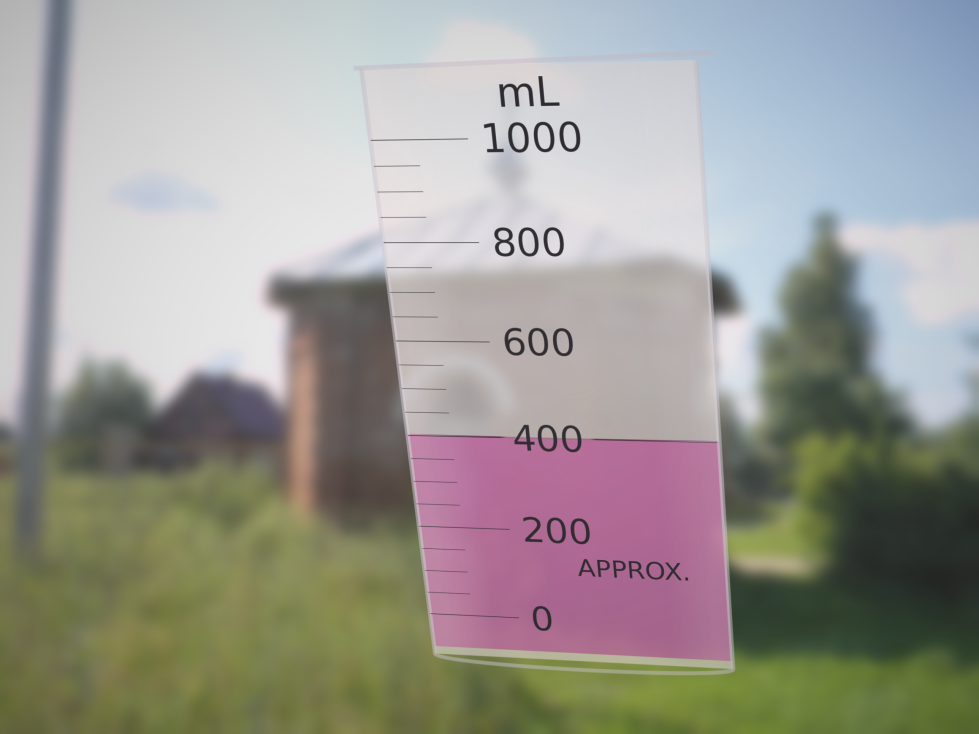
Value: 400
